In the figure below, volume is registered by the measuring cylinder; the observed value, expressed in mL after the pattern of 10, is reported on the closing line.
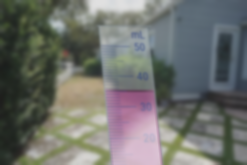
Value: 35
